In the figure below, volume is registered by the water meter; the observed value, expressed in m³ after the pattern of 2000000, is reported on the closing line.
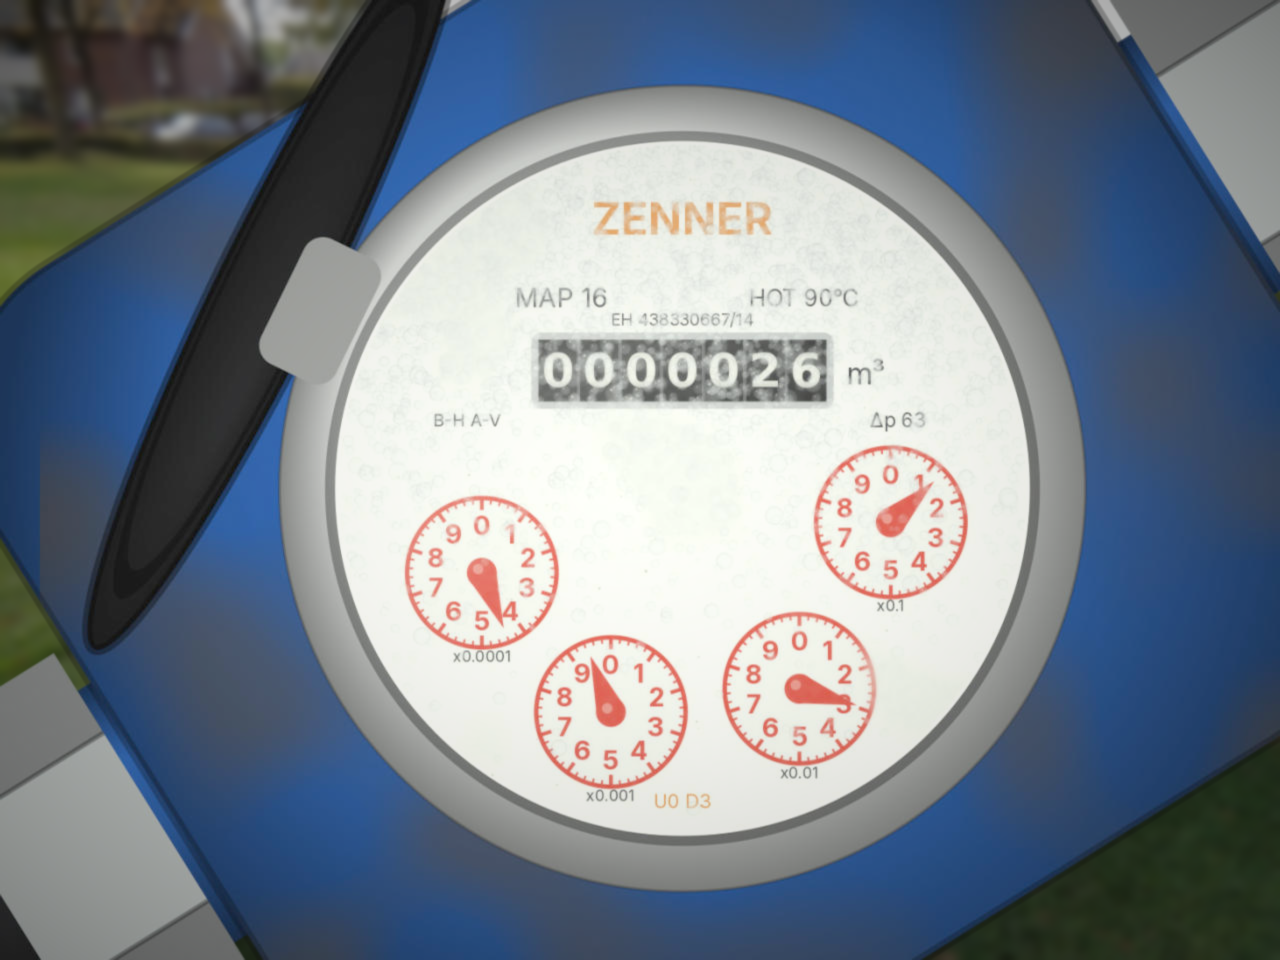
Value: 26.1294
